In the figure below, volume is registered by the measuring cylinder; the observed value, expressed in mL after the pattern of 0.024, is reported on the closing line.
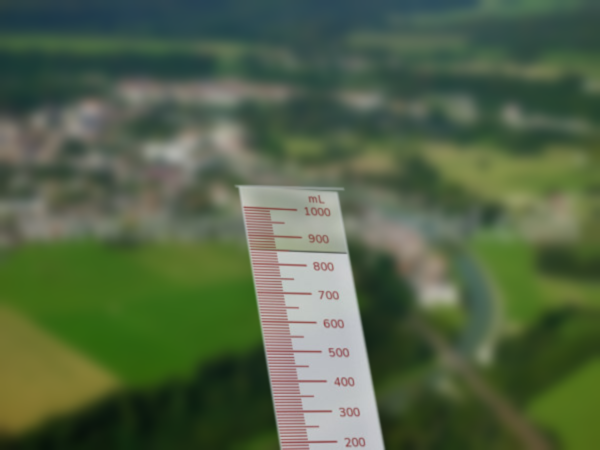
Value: 850
